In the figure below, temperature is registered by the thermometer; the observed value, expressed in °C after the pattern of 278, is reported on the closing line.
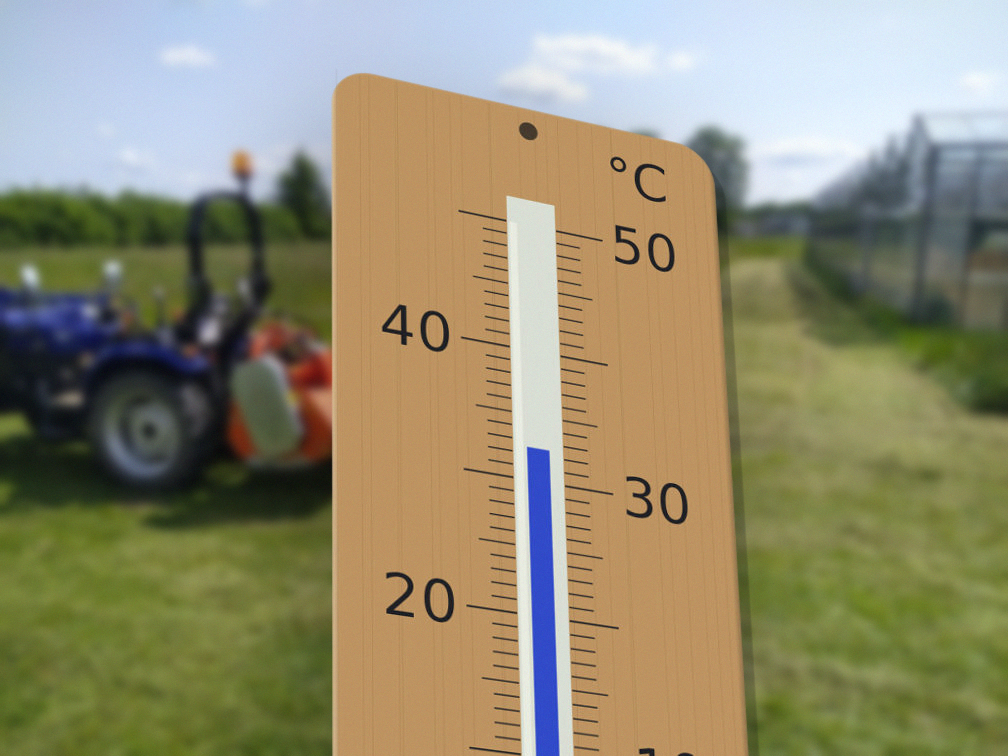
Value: 32.5
